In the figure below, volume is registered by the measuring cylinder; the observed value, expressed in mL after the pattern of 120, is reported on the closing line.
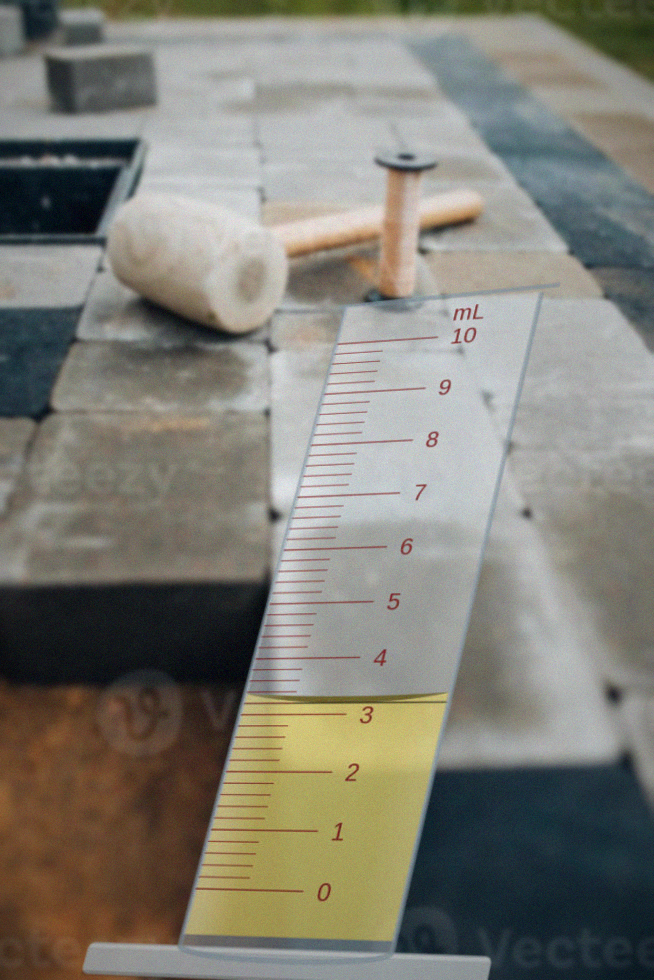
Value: 3.2
